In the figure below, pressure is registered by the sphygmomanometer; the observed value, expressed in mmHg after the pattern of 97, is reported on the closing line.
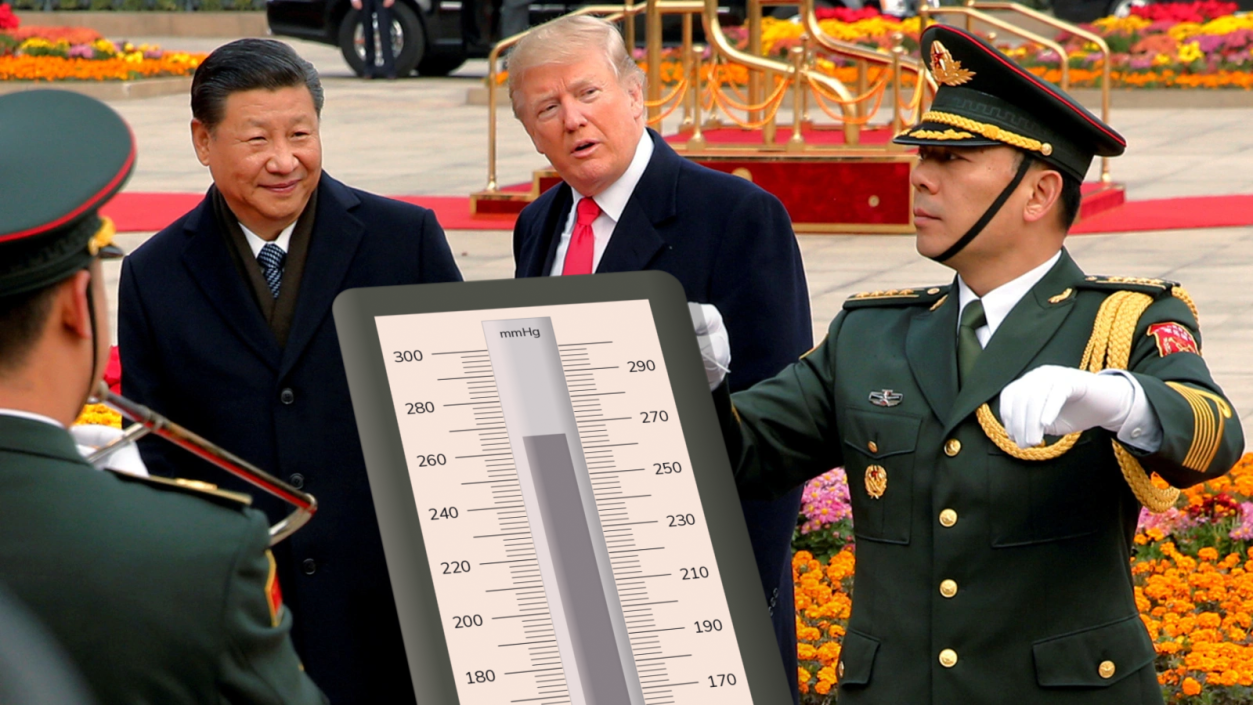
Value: 266
